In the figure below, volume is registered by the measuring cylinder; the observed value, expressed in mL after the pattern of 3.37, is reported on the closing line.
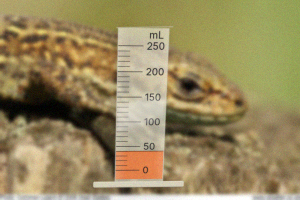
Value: 40
